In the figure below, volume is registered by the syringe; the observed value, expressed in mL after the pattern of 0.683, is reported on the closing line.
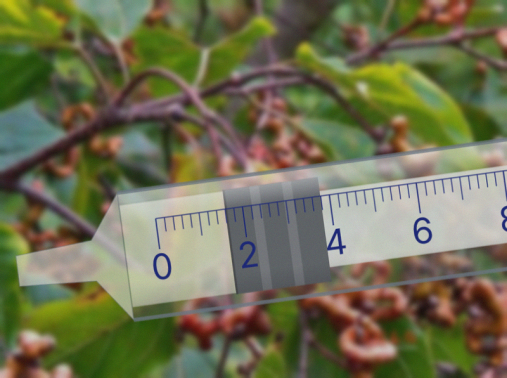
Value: 1.6
